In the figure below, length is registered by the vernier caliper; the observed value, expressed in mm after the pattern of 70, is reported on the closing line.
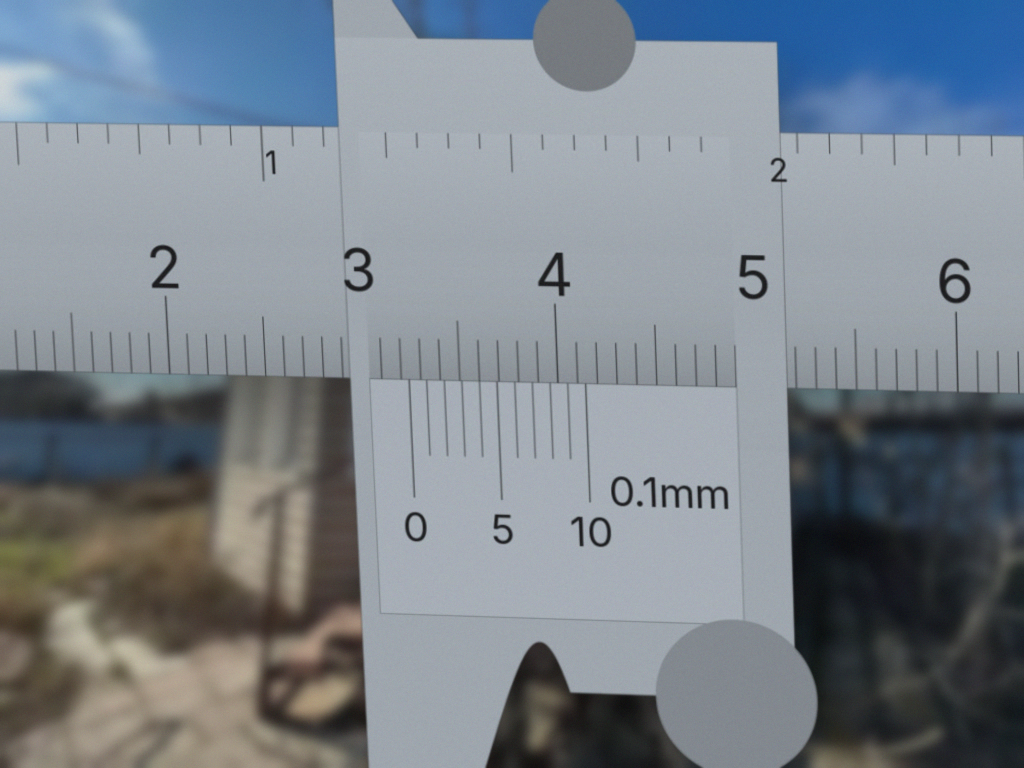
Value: 32.4
